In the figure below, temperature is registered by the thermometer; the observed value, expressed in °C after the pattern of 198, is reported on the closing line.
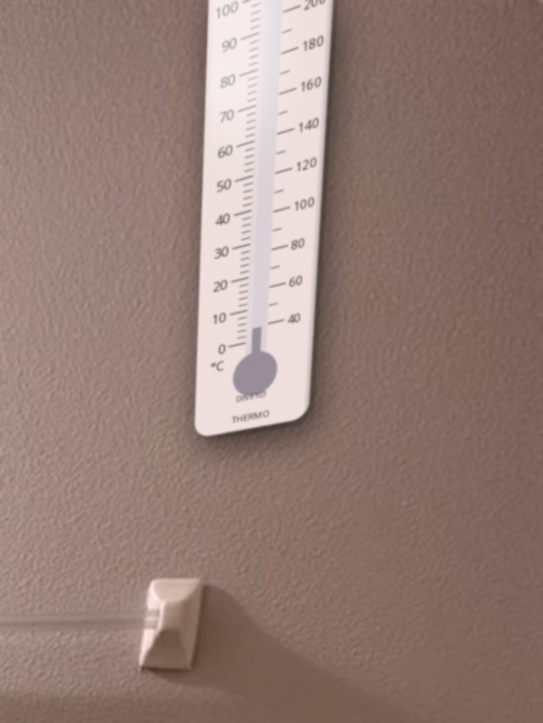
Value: 4
